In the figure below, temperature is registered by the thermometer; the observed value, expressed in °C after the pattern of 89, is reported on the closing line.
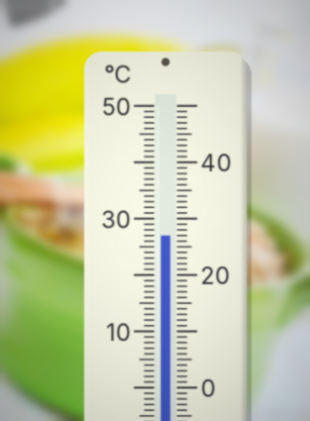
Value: 27
